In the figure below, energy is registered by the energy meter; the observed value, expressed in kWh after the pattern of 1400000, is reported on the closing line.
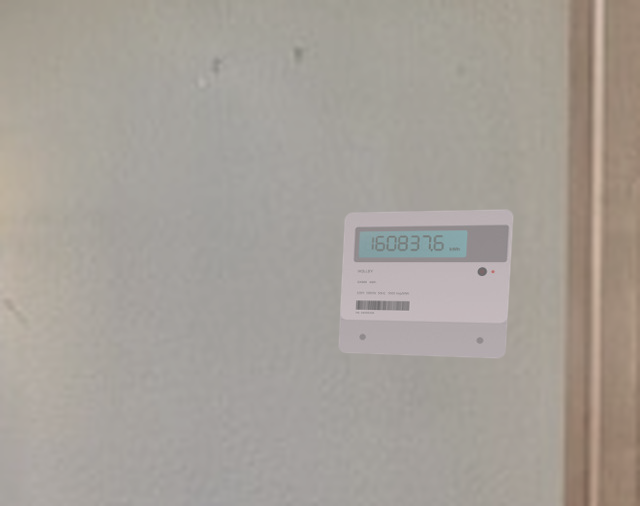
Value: 160837.6
